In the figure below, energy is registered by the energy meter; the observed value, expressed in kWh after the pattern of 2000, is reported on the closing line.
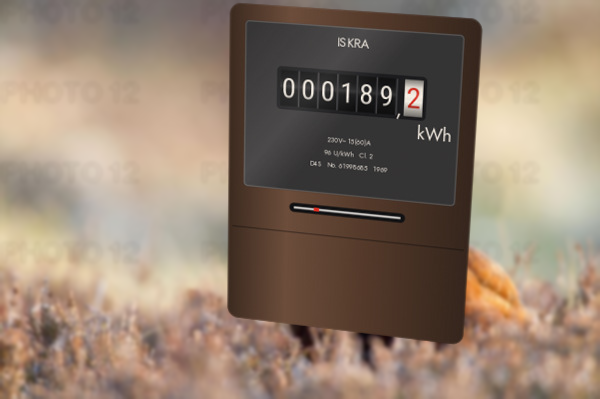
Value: 189.2
